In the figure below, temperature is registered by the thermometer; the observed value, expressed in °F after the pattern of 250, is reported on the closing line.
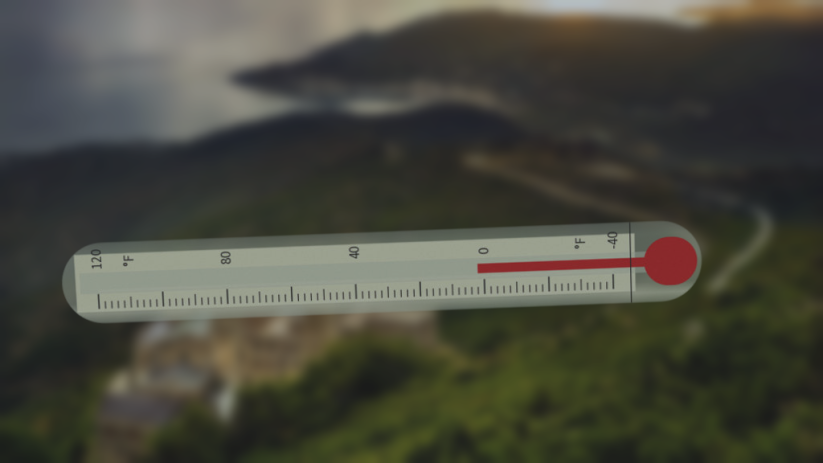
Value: 2
